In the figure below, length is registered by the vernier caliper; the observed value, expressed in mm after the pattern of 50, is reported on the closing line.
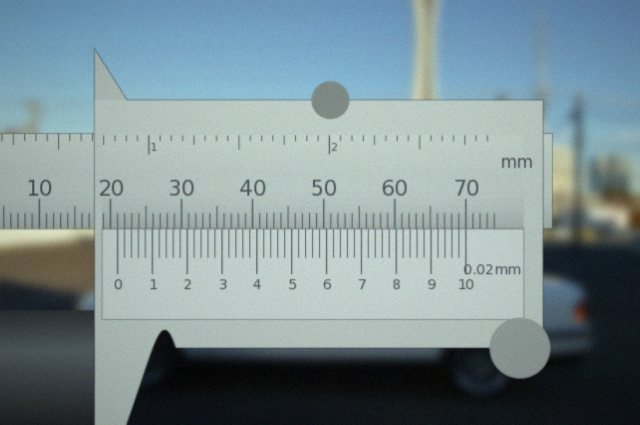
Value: 21.0
